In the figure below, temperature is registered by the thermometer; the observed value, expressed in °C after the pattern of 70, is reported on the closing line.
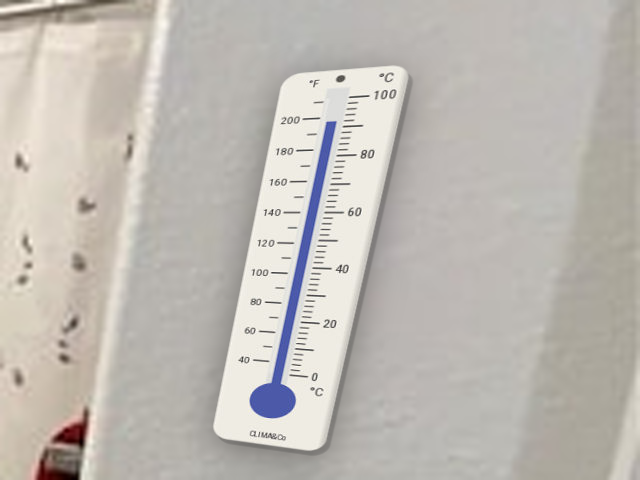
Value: 92
